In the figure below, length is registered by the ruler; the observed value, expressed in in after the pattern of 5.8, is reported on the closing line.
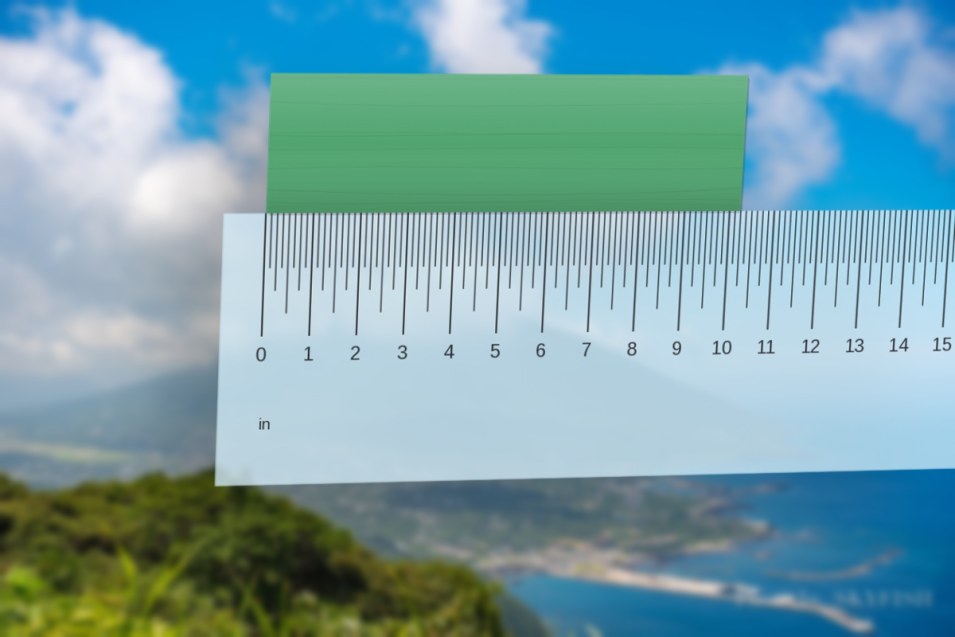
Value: 10.25
